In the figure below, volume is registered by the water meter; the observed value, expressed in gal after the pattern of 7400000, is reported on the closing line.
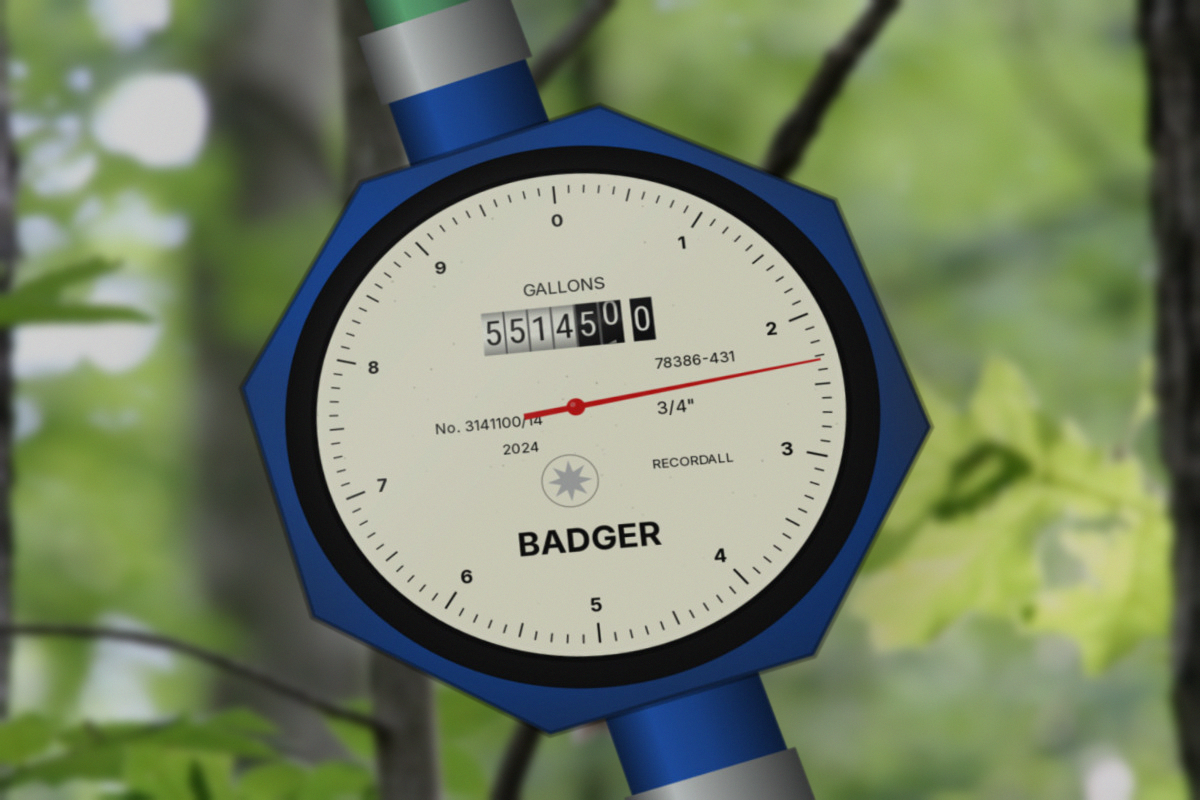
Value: 5514502.3
